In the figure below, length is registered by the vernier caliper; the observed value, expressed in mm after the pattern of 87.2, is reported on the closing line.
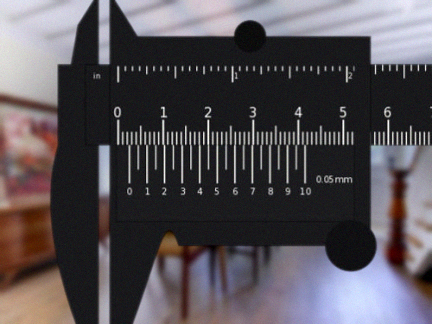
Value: 2.5
